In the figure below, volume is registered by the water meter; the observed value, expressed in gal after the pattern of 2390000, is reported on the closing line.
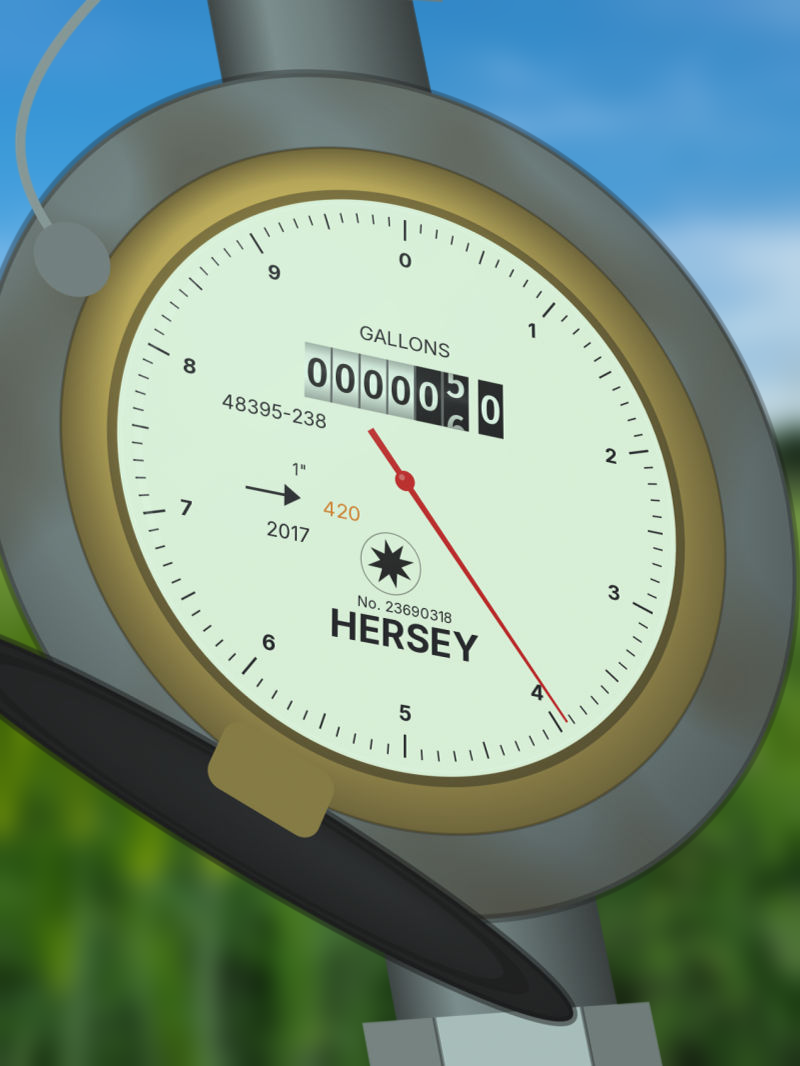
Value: 53.9
